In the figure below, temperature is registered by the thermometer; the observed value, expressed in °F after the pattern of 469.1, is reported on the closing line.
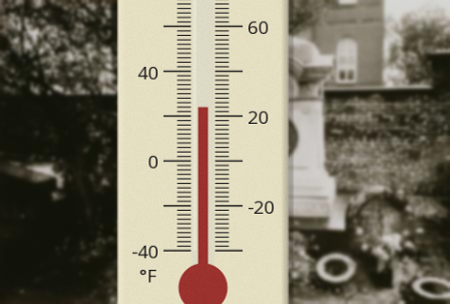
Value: 24
